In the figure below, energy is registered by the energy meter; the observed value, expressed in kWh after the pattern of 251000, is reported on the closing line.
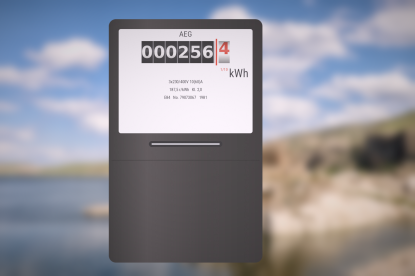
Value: 256.4
